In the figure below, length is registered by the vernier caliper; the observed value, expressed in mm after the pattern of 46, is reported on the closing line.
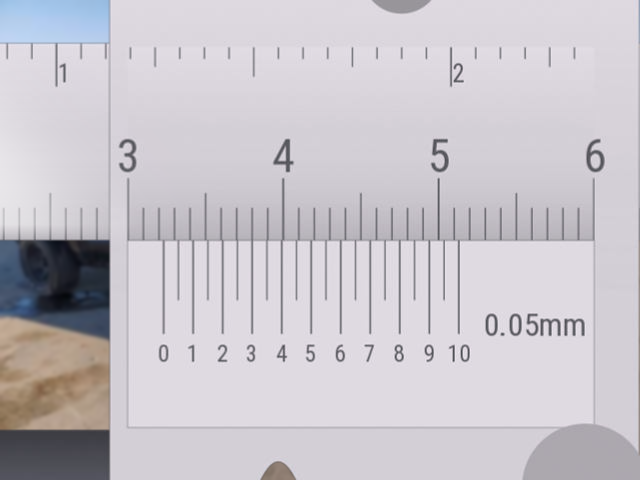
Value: 32.3
